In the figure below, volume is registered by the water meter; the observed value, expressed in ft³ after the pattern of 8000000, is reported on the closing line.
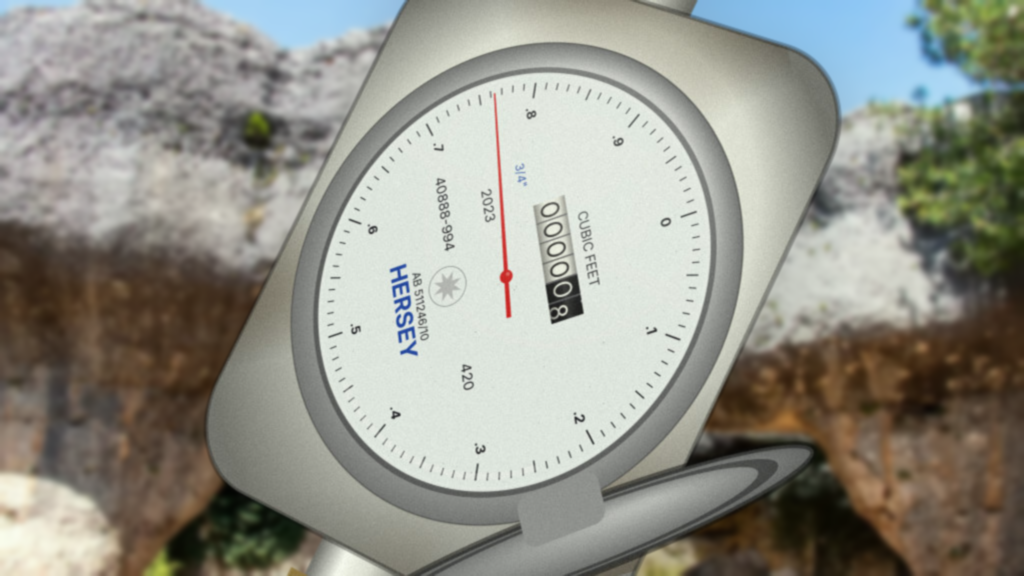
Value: 7.76
